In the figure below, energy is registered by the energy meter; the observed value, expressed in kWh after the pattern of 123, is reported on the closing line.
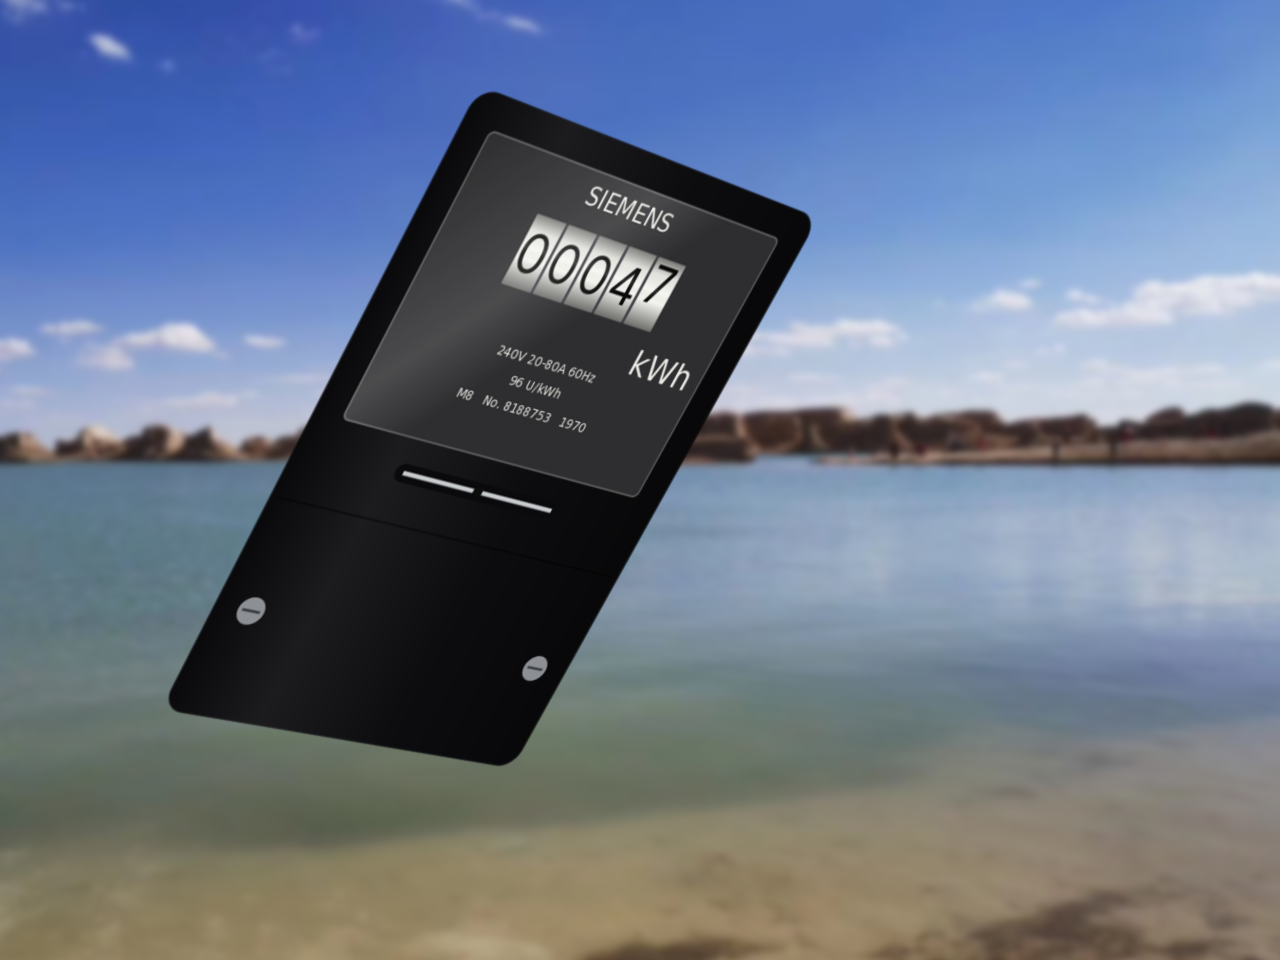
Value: 47
